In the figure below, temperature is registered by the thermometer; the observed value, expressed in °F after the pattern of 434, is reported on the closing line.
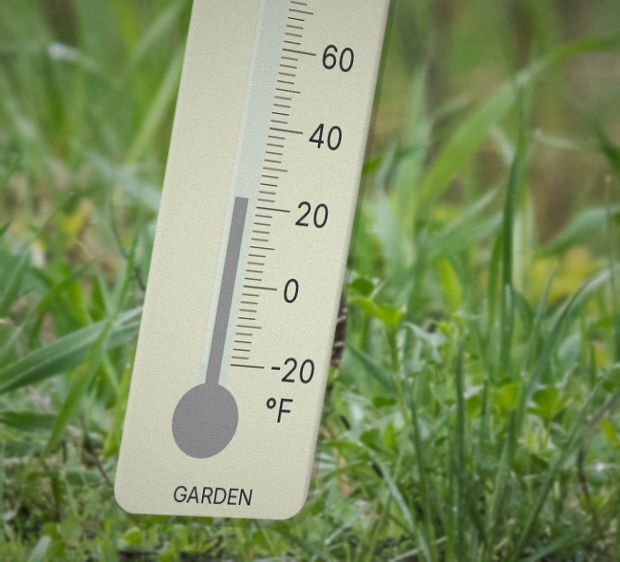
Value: 22
